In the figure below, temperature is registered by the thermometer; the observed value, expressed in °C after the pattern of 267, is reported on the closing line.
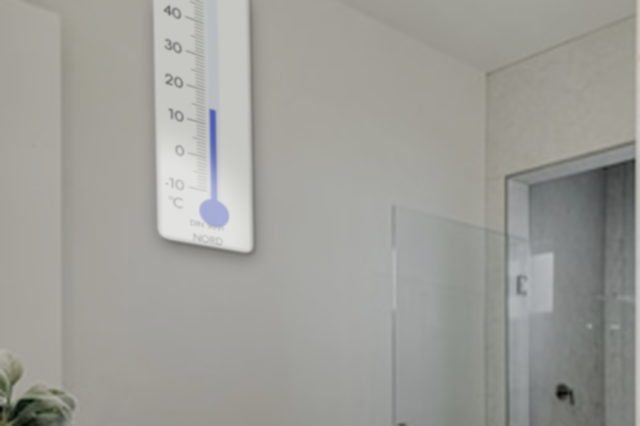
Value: 15
